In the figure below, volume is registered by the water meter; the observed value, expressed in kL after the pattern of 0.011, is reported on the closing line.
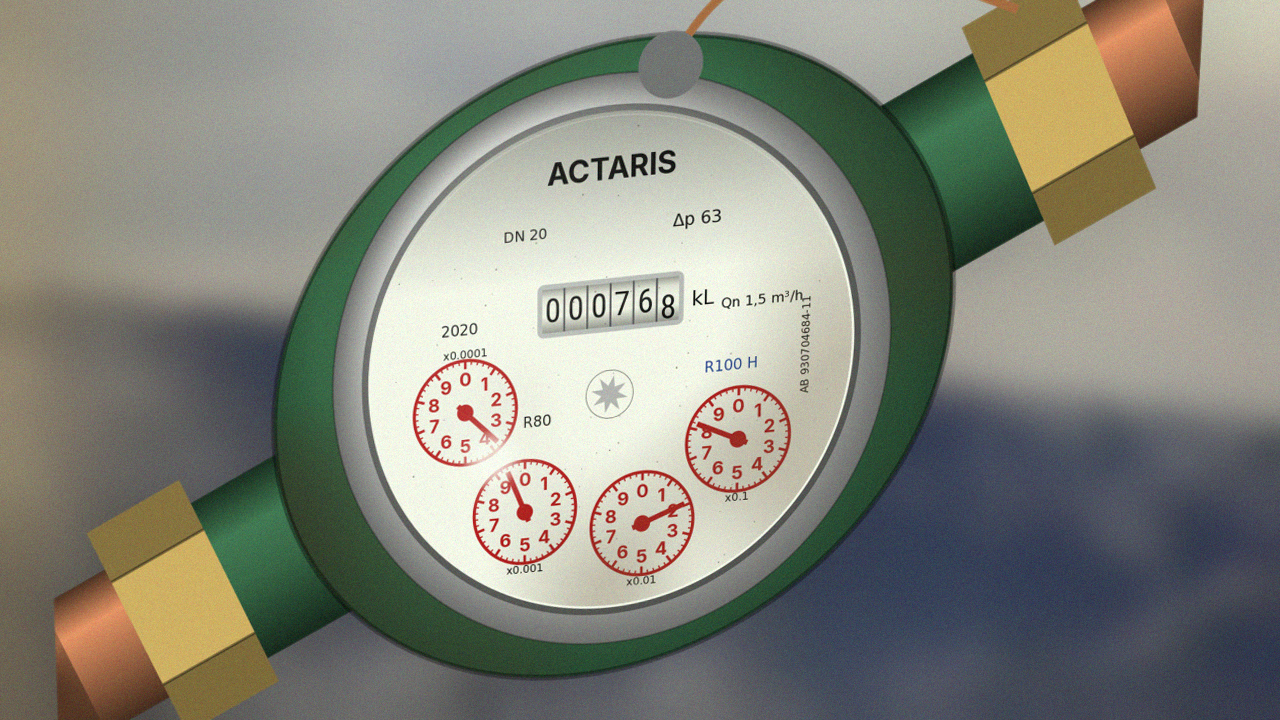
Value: 767.8193
